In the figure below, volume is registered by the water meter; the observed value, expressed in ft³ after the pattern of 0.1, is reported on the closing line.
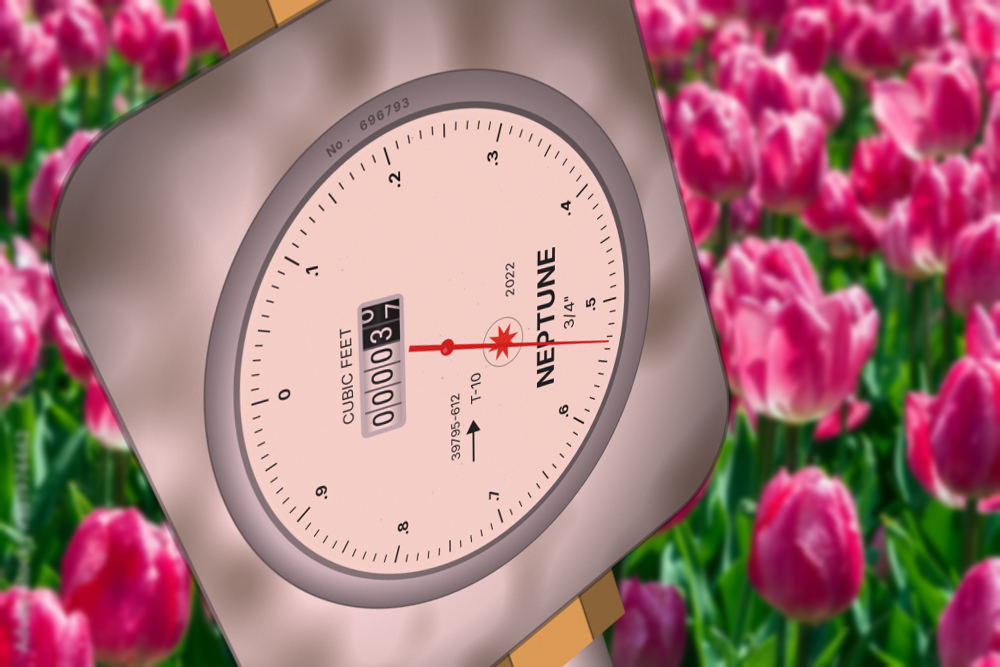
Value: 36.53
